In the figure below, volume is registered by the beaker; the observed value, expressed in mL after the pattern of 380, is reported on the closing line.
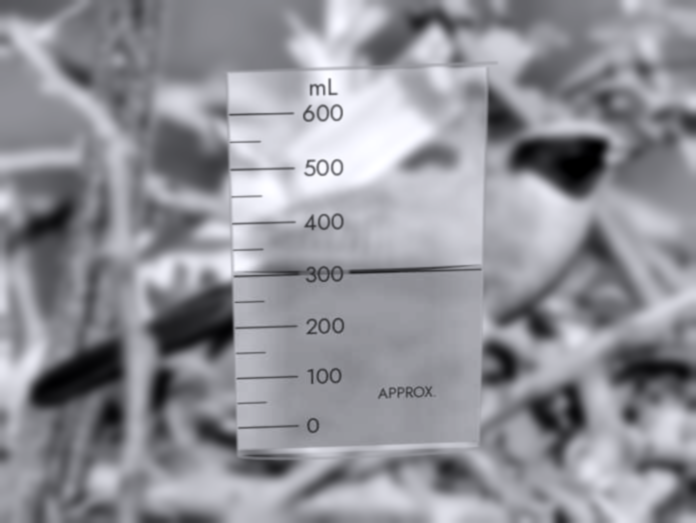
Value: 300
